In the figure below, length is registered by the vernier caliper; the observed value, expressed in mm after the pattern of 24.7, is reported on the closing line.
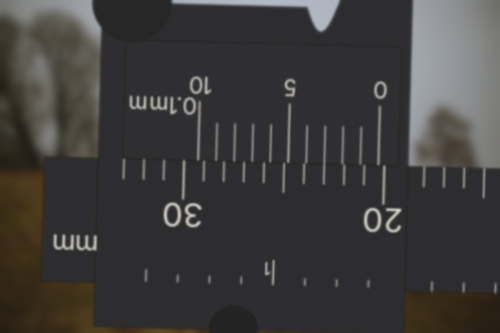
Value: 20.3
